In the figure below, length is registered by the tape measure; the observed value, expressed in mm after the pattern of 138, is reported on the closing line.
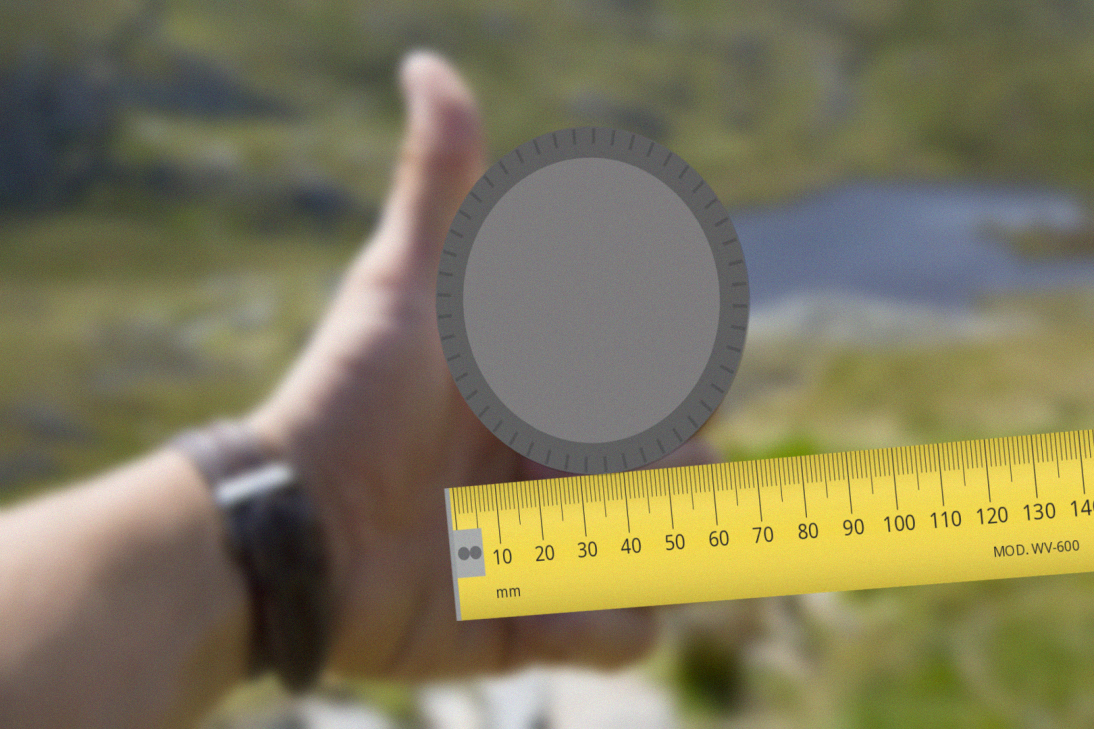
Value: 72
